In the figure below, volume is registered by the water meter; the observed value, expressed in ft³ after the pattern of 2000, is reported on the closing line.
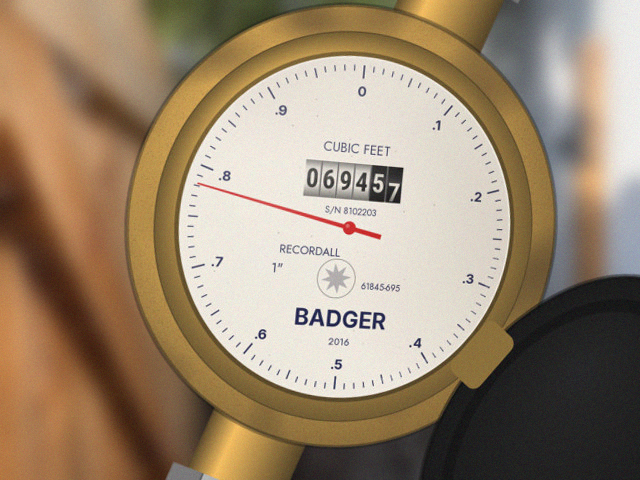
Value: 69456.78
